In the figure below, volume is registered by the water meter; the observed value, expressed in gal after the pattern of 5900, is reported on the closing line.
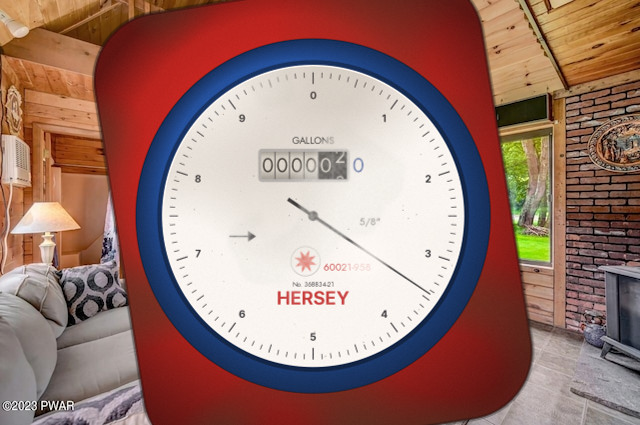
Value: 23.4
